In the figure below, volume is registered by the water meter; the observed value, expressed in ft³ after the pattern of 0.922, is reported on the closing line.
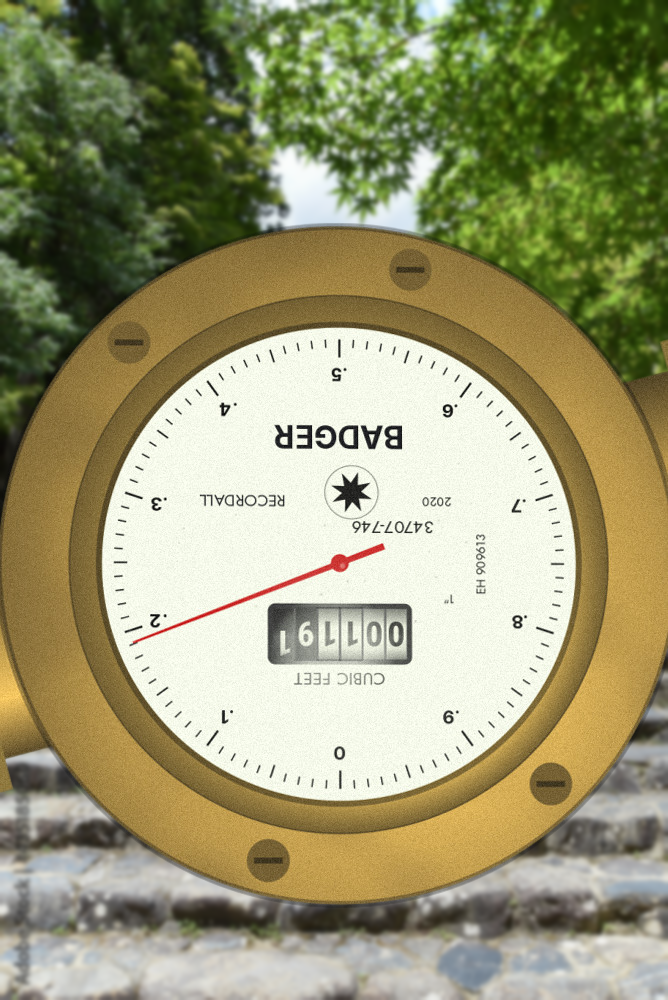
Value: 1191.19
